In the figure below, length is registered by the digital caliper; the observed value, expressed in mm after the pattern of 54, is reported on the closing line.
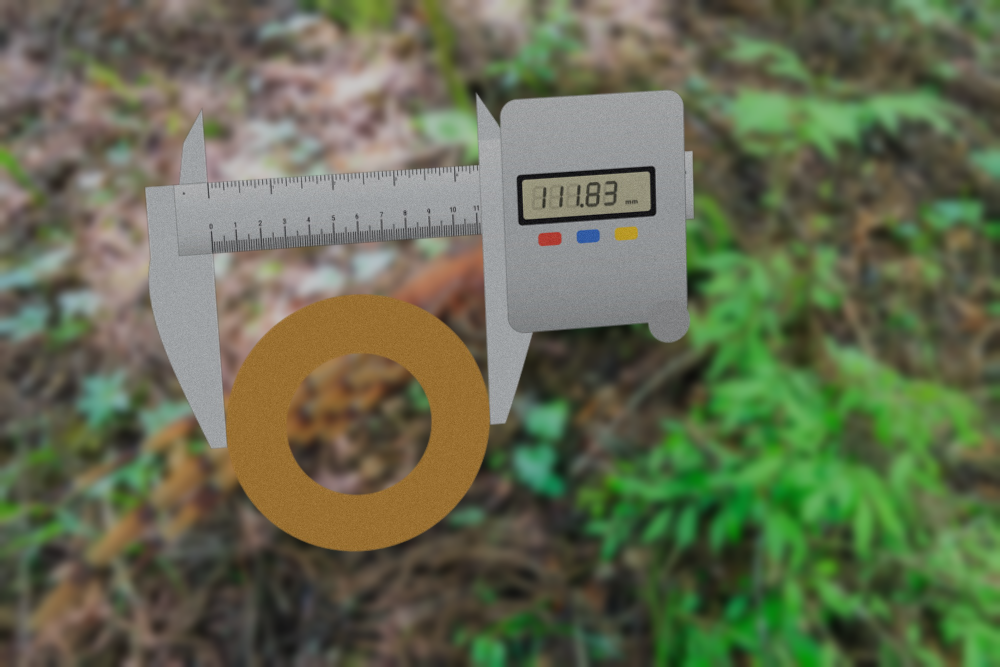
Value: 111.83
